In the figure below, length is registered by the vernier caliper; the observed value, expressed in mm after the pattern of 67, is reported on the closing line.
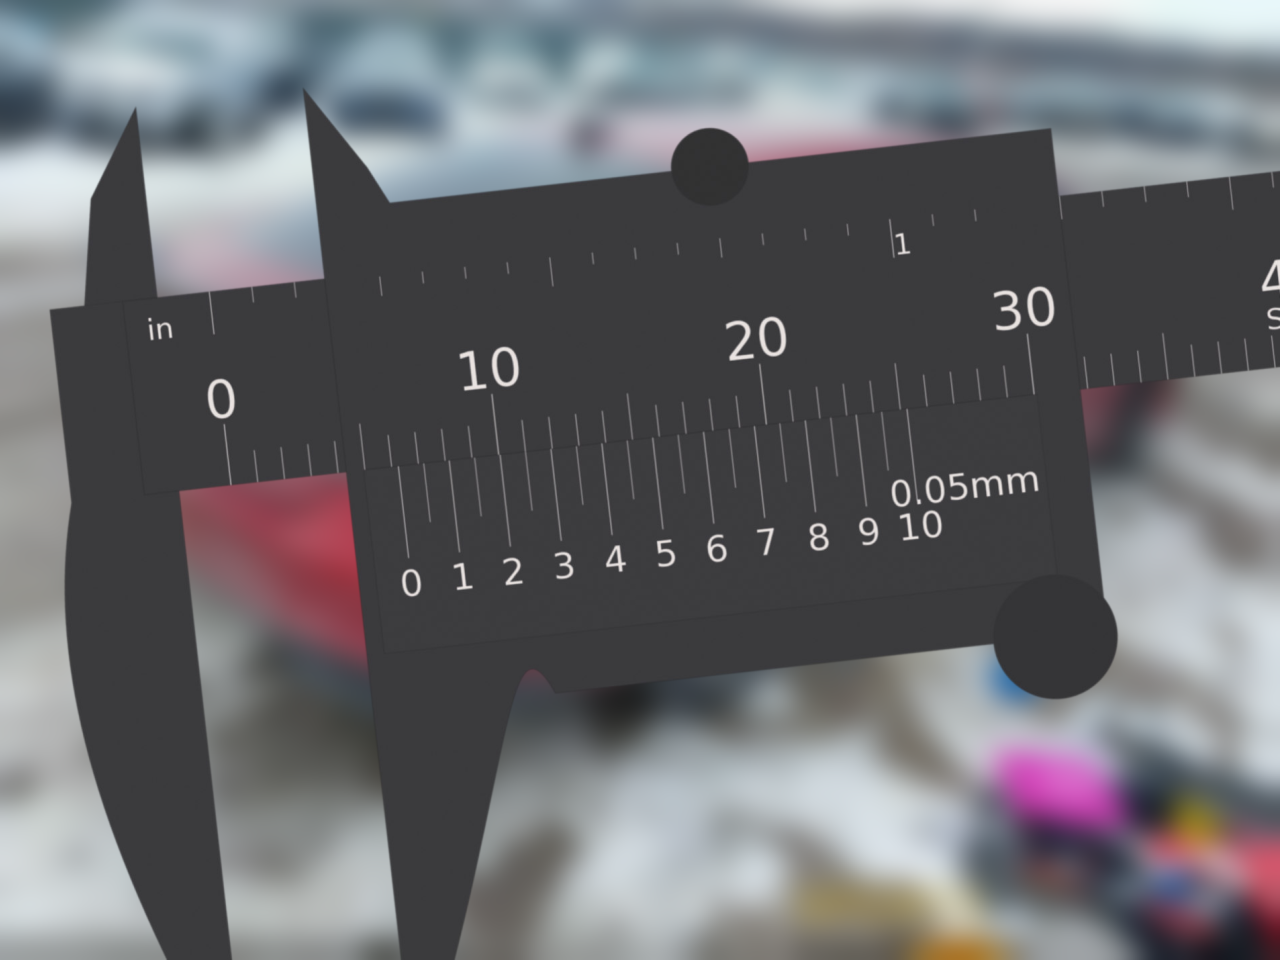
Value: 6.25
